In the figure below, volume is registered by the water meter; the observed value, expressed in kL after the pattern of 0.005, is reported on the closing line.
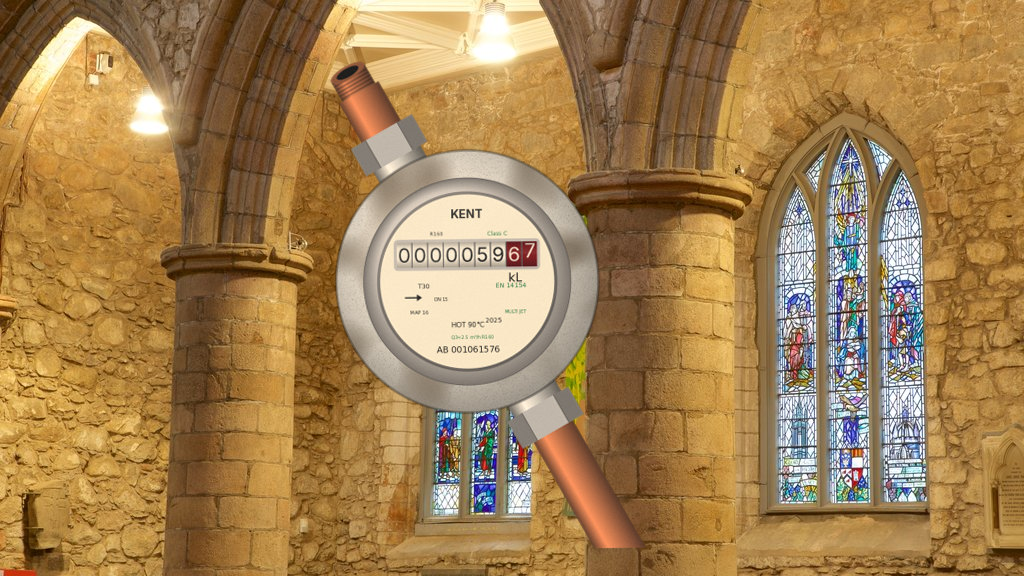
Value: 59.67
